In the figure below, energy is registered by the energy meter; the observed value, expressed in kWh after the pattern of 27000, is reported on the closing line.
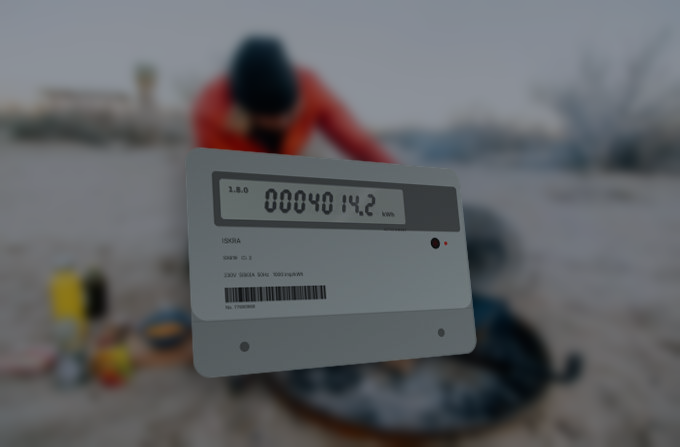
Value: 4014.2
